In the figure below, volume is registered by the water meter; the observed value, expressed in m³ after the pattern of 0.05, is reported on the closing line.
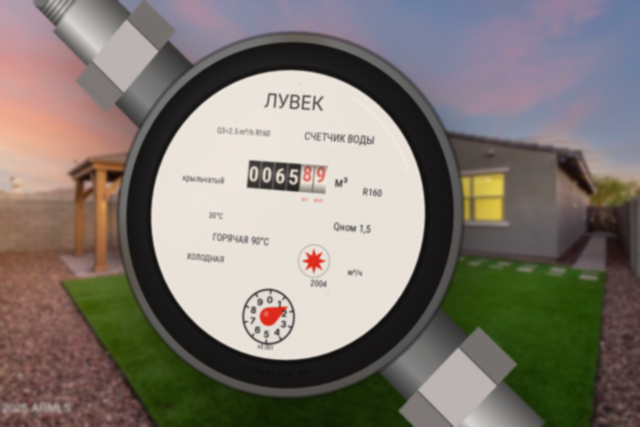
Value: 65.891
